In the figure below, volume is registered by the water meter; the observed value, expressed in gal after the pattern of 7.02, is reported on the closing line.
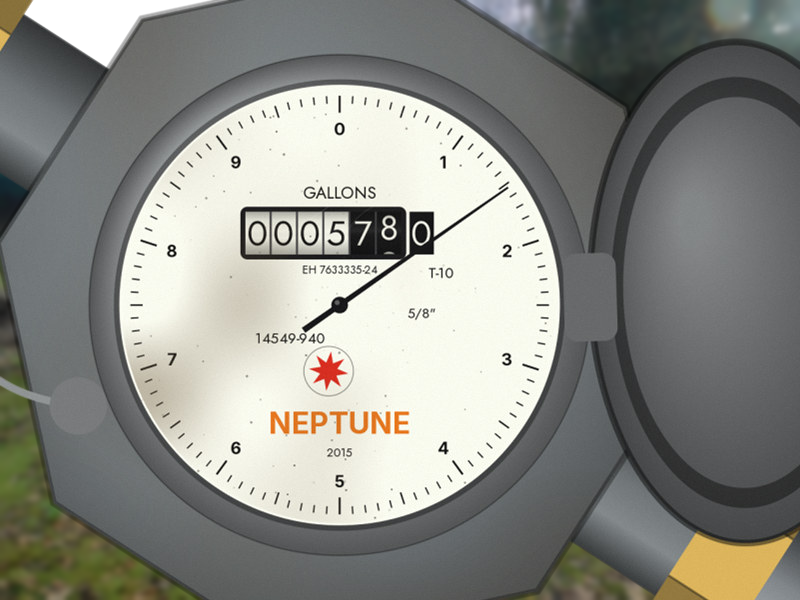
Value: 5781.5
